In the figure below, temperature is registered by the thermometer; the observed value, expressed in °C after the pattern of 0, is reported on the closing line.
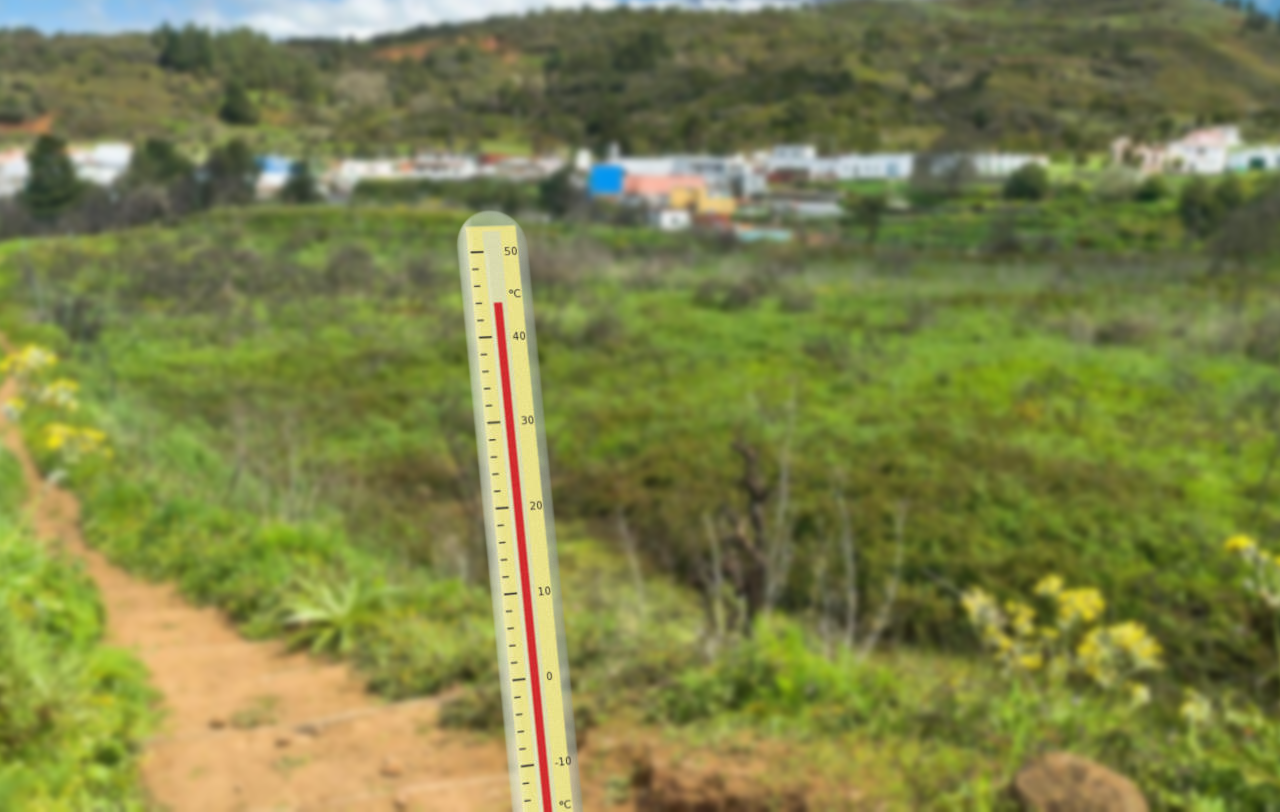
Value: 44
